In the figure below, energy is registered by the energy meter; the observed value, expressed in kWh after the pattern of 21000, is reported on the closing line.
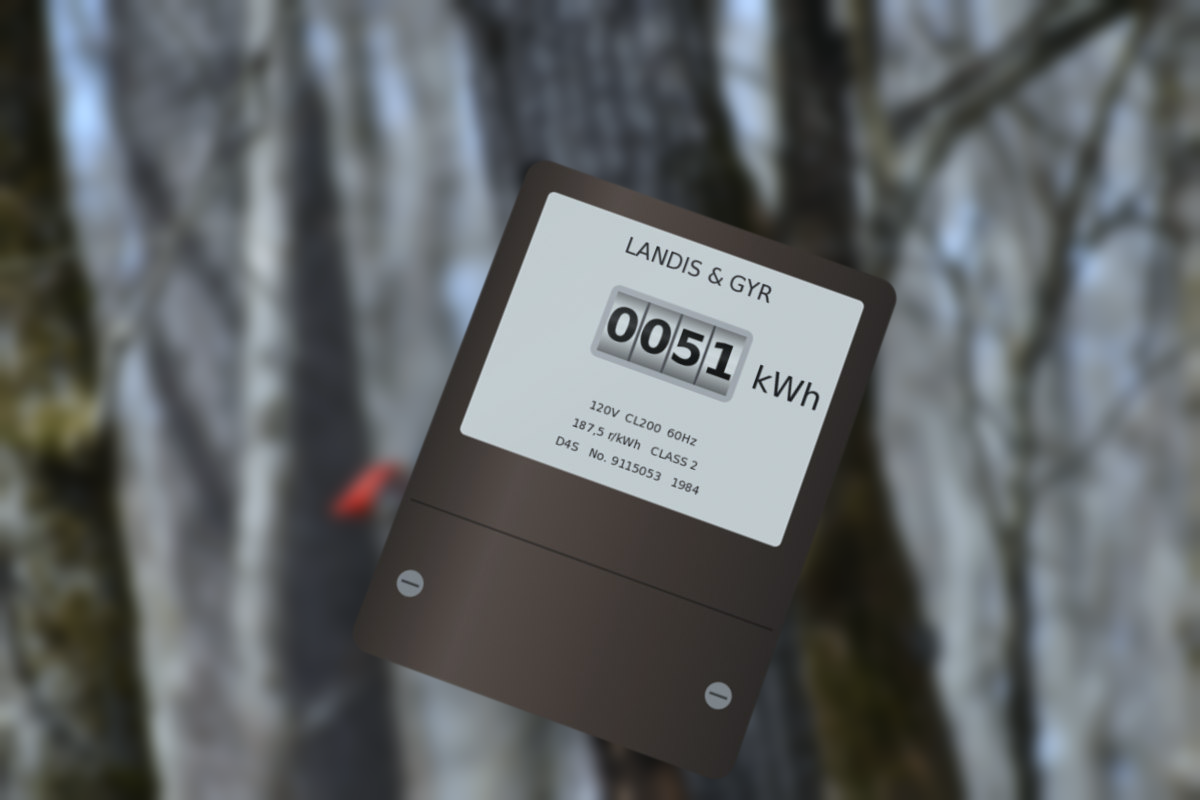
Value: 51
